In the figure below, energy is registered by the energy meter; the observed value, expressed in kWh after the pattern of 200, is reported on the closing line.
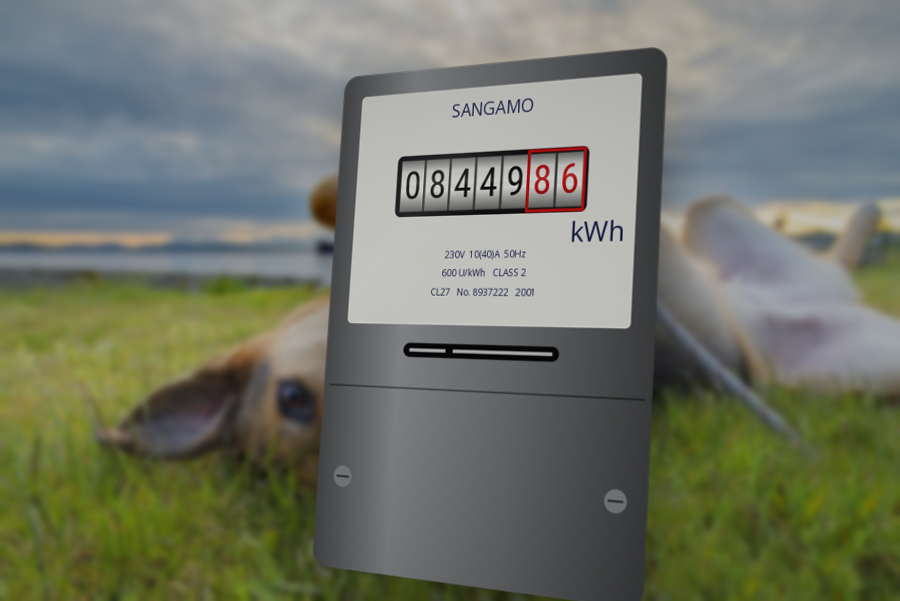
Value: 8449.86
